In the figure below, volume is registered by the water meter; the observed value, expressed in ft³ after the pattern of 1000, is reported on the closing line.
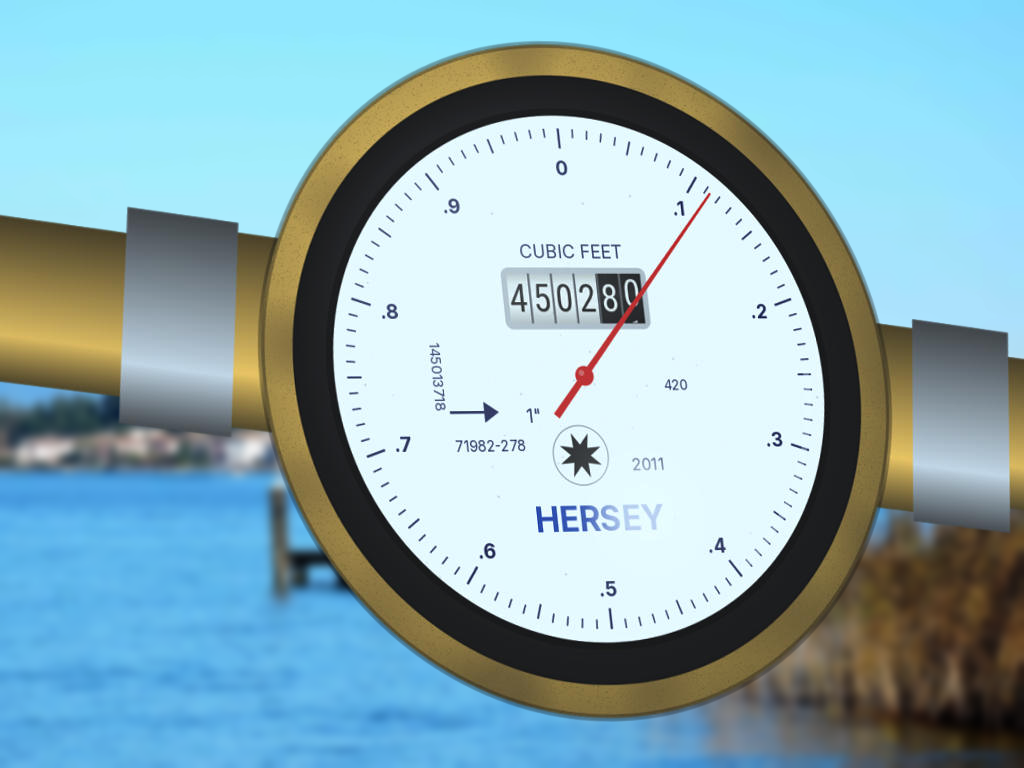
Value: 450280.11
